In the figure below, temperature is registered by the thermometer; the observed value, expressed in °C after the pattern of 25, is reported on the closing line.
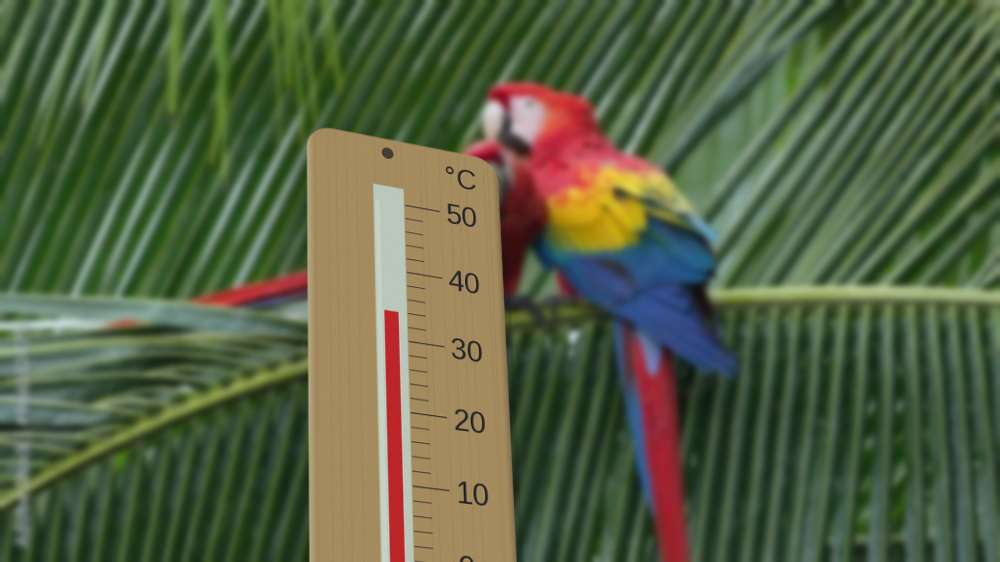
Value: 34
